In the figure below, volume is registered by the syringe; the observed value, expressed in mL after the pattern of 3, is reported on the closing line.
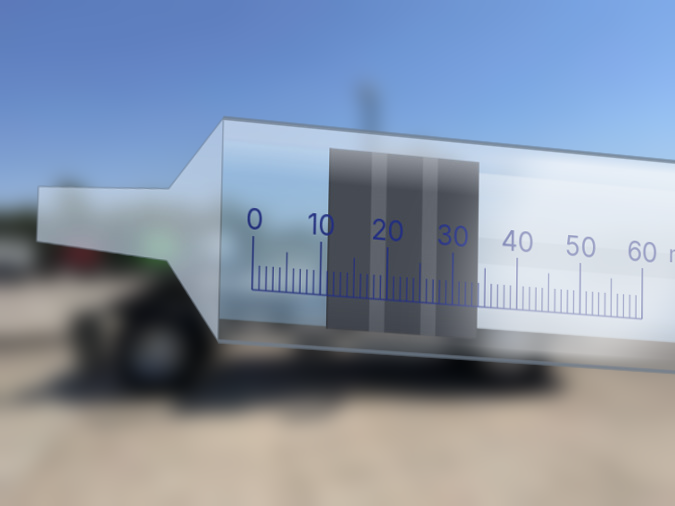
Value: 11
